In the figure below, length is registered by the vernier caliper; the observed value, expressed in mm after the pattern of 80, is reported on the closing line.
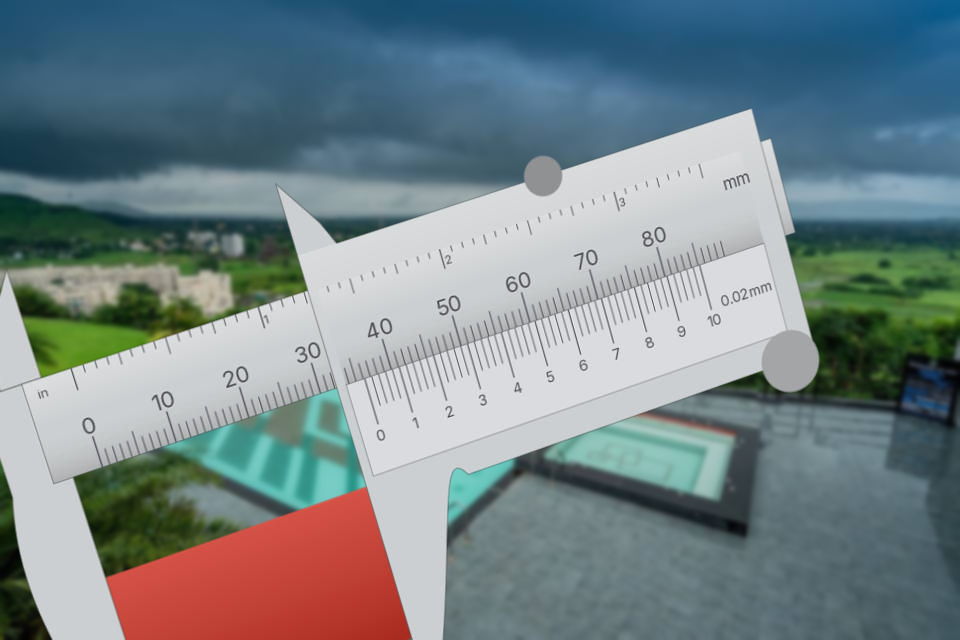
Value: 36.2
